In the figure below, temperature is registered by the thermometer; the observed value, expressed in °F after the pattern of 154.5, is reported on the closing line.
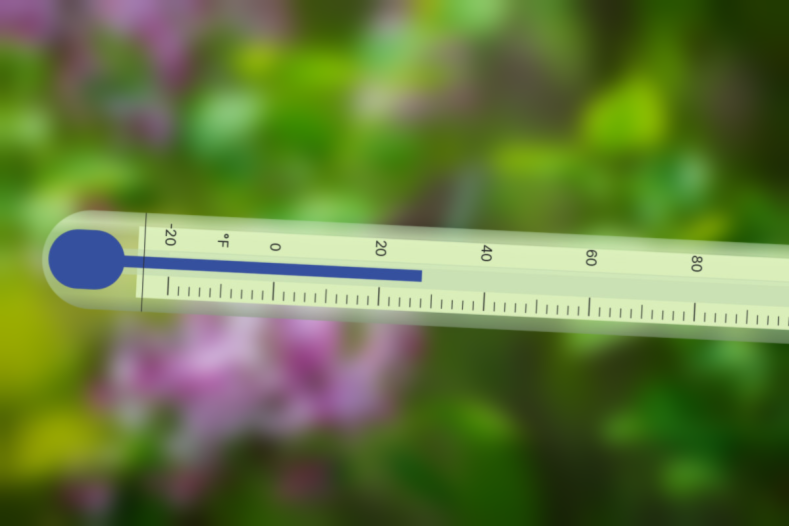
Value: 28
